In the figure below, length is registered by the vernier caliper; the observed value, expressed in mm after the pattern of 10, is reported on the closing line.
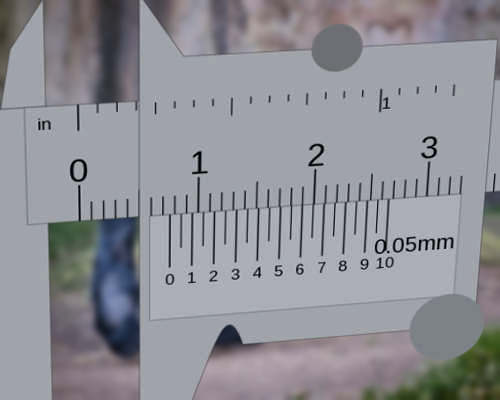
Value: 7.6
